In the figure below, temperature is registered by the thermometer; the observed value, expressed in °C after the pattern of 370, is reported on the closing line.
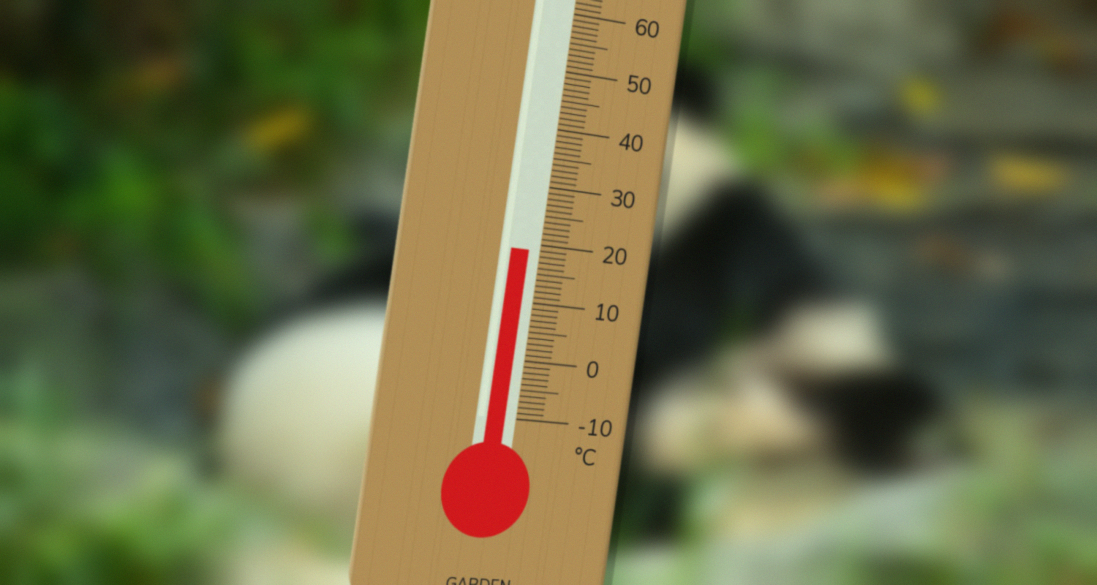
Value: 19
